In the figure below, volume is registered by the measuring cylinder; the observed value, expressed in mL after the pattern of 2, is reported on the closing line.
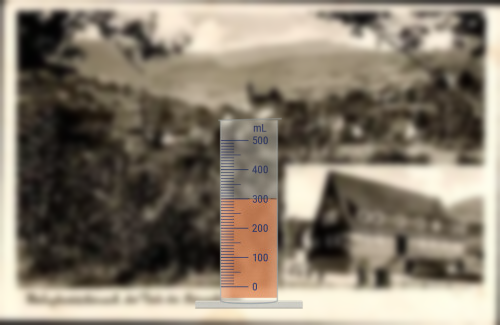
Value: 300
